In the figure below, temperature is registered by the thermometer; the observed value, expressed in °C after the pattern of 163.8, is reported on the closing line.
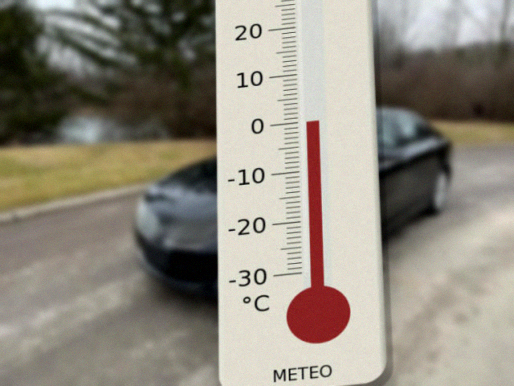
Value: 0
